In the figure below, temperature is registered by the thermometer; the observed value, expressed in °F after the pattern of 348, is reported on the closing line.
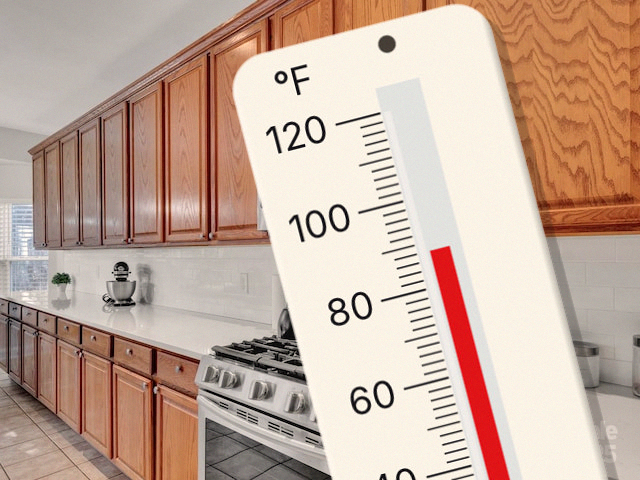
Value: 88
